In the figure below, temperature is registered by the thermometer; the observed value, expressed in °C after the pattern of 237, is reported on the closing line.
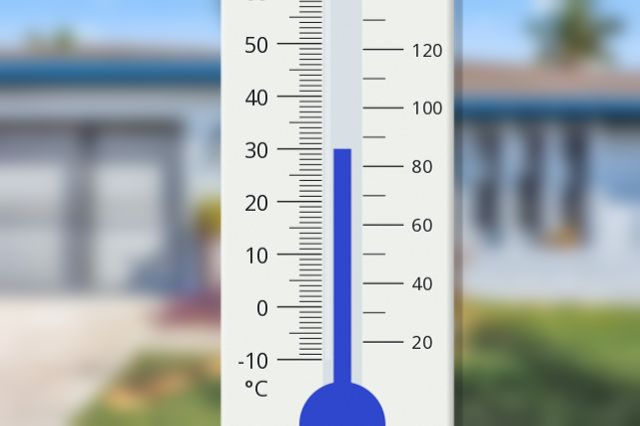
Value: 30
